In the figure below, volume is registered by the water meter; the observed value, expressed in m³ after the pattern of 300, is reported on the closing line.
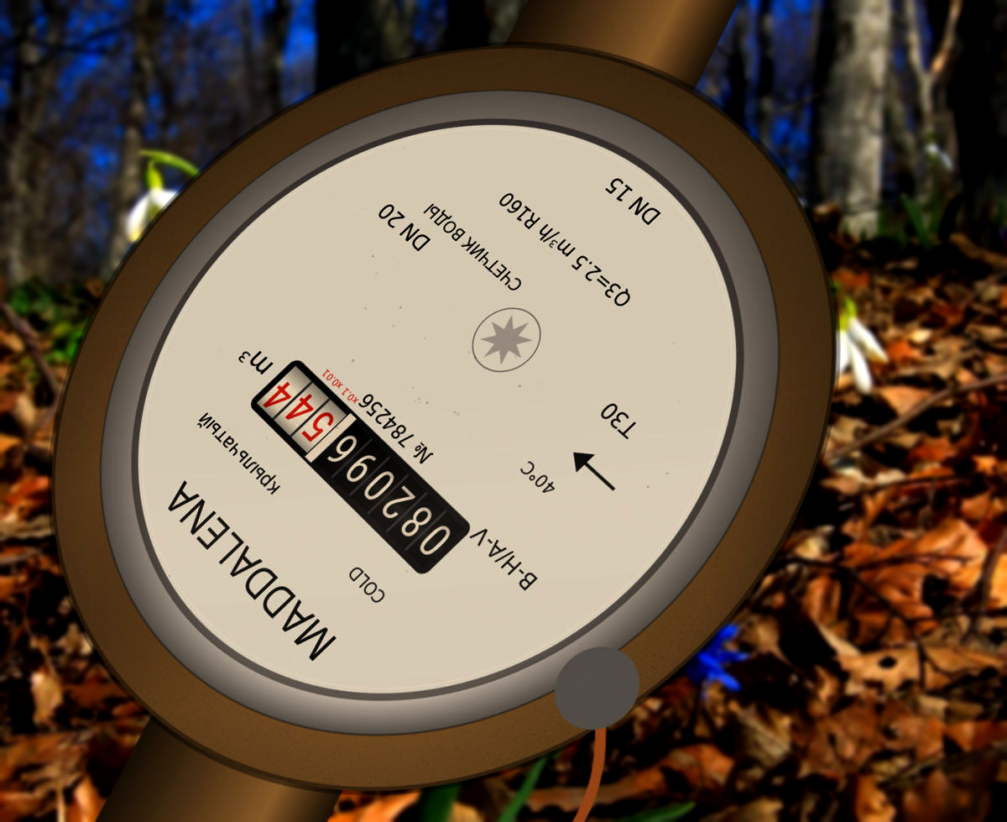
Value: 82096.544
